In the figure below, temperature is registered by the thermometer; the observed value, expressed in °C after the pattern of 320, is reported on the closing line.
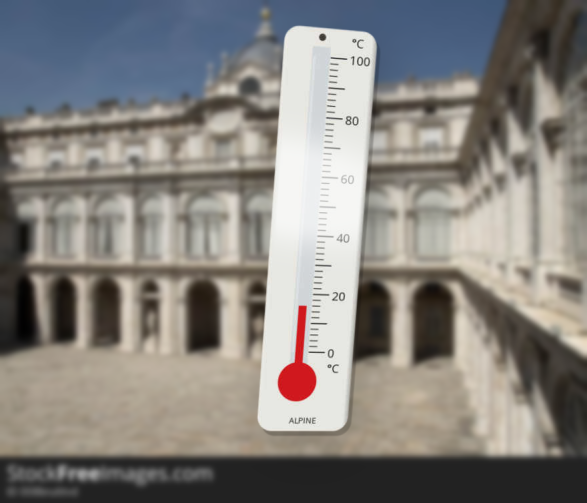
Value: 16
